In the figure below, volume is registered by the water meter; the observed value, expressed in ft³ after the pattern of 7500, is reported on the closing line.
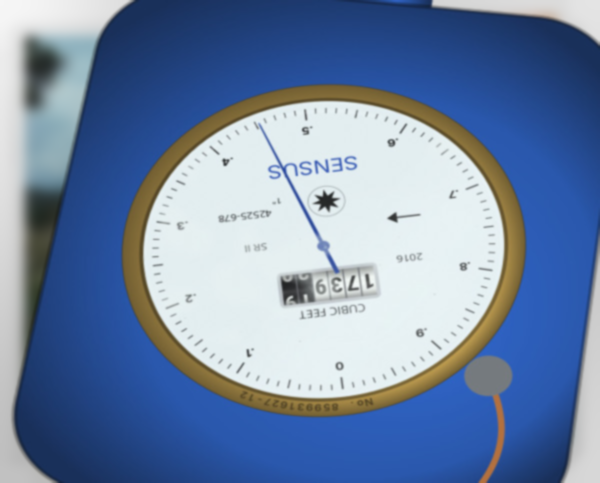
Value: 173919.45
